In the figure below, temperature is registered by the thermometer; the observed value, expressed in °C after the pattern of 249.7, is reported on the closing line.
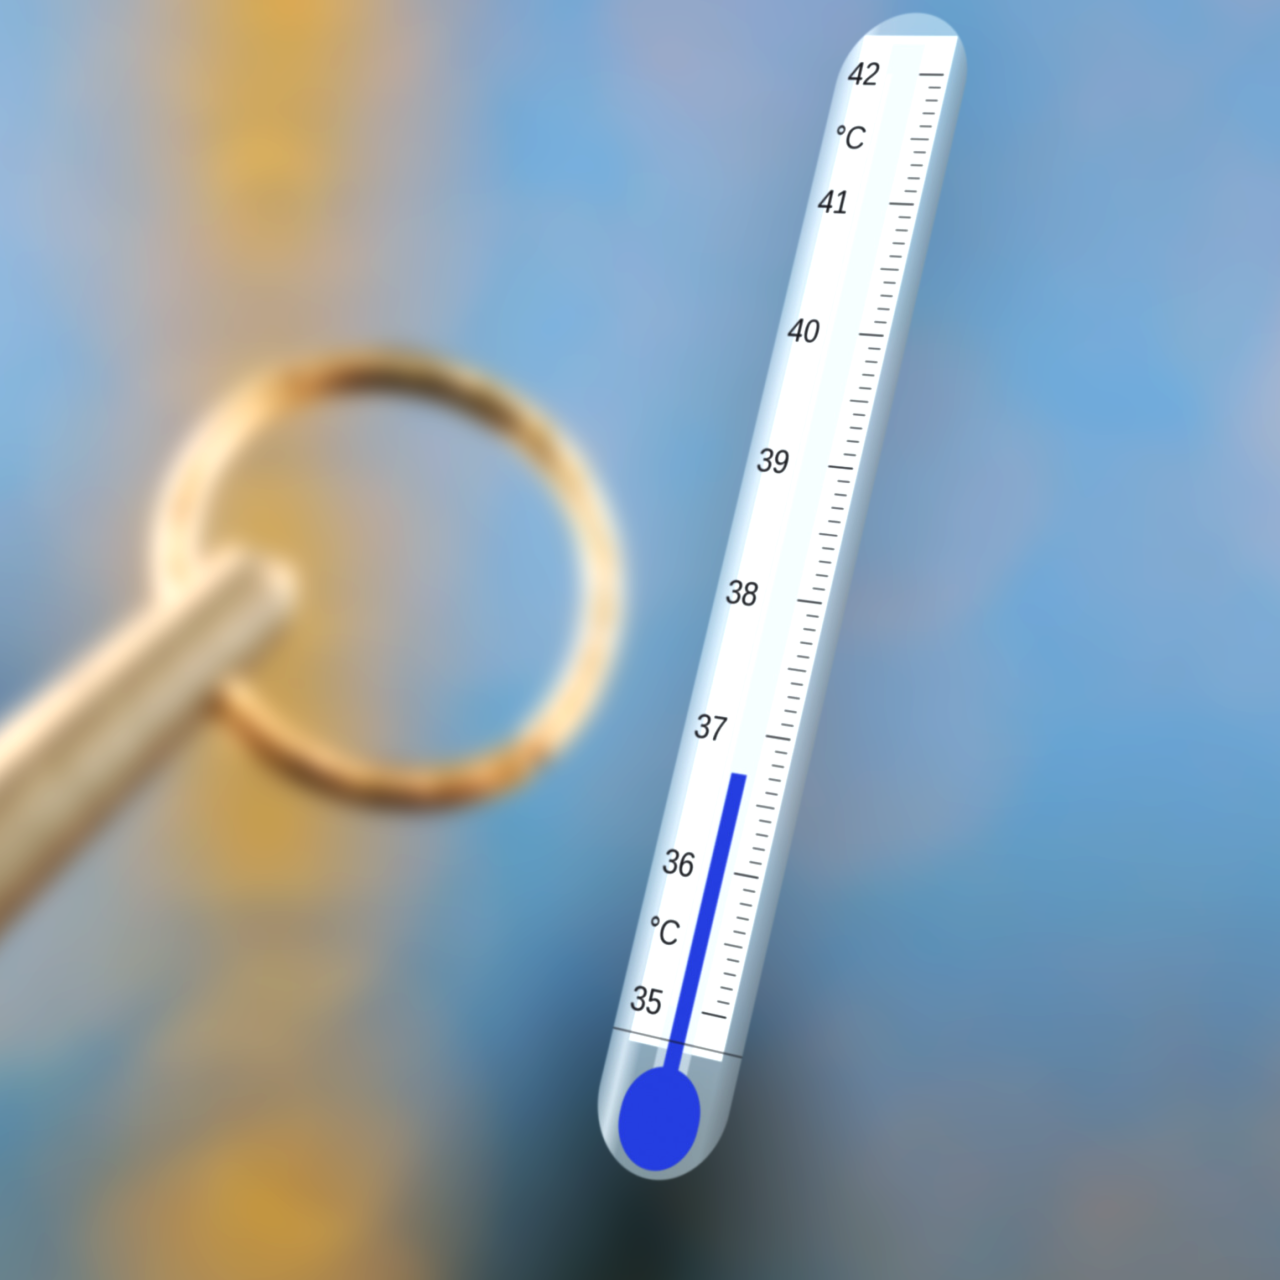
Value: 36.7
